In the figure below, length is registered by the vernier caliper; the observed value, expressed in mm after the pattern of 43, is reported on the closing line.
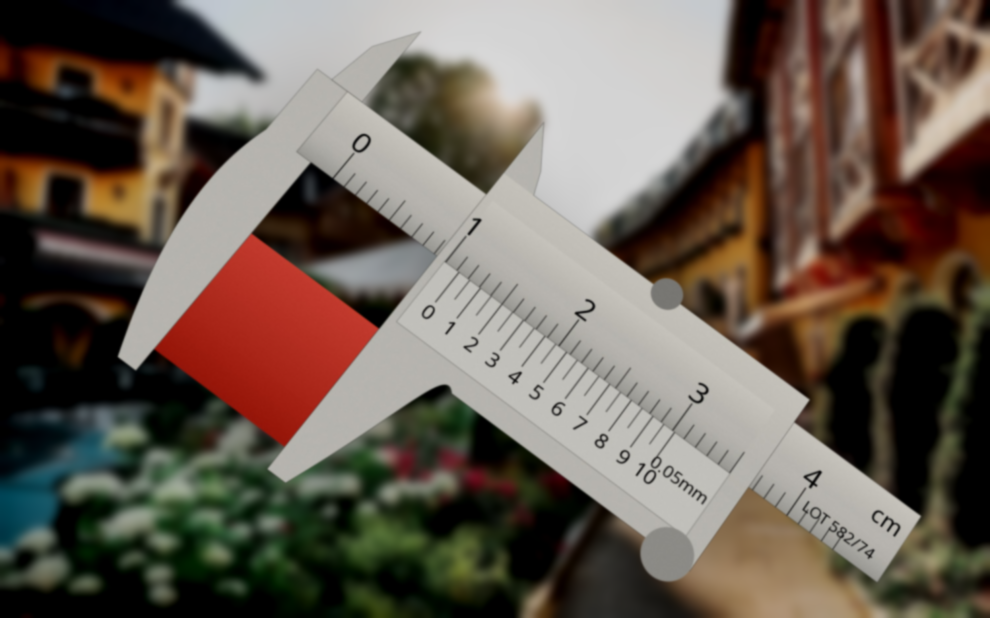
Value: 11.2
